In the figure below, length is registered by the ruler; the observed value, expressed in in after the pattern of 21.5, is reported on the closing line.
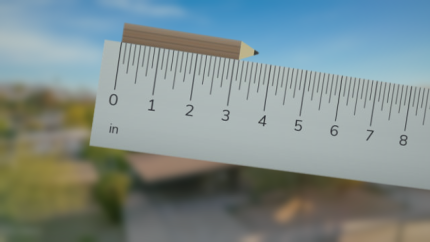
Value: 3.625
